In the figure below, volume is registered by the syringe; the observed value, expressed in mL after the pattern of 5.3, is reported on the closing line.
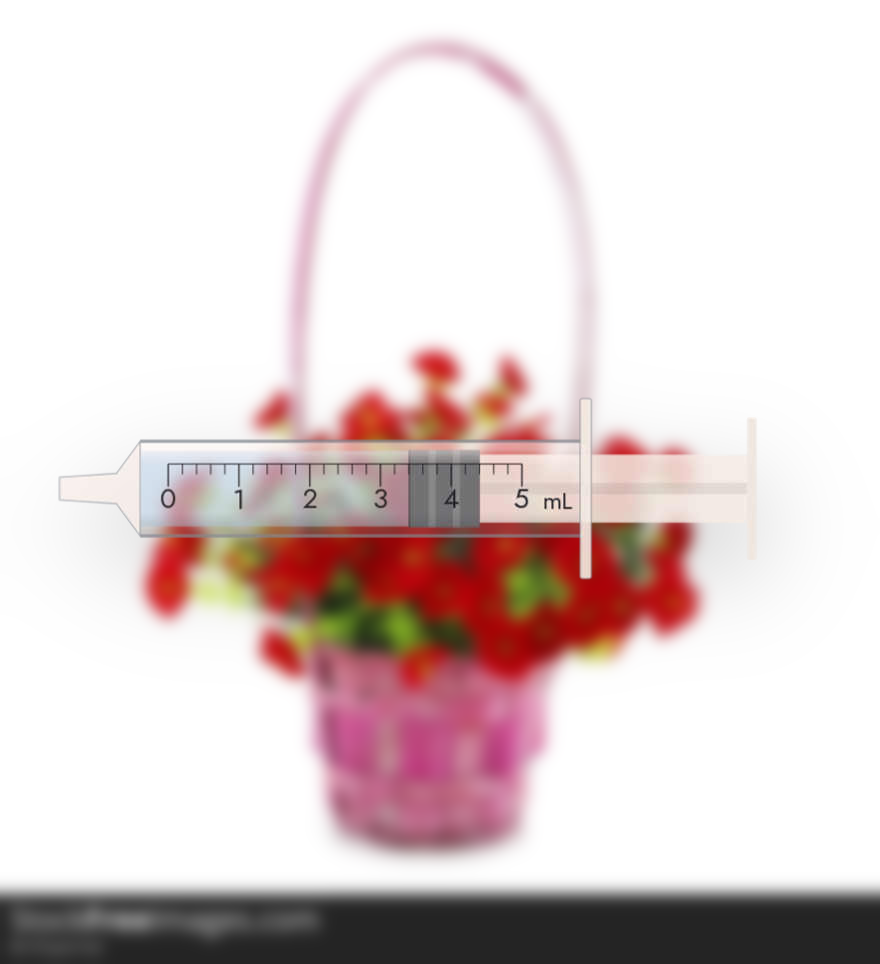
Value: 3.4
